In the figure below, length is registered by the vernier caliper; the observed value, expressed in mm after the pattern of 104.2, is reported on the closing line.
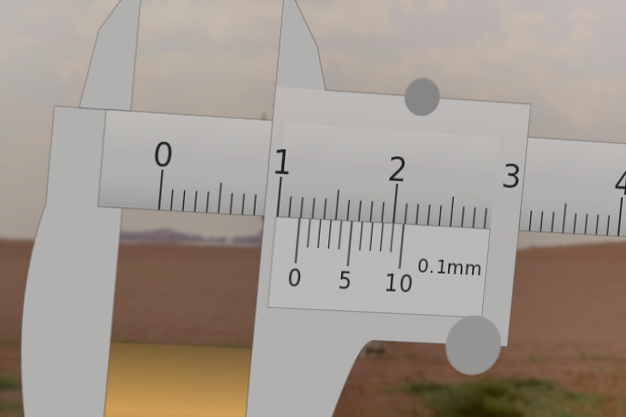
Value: 11.9
